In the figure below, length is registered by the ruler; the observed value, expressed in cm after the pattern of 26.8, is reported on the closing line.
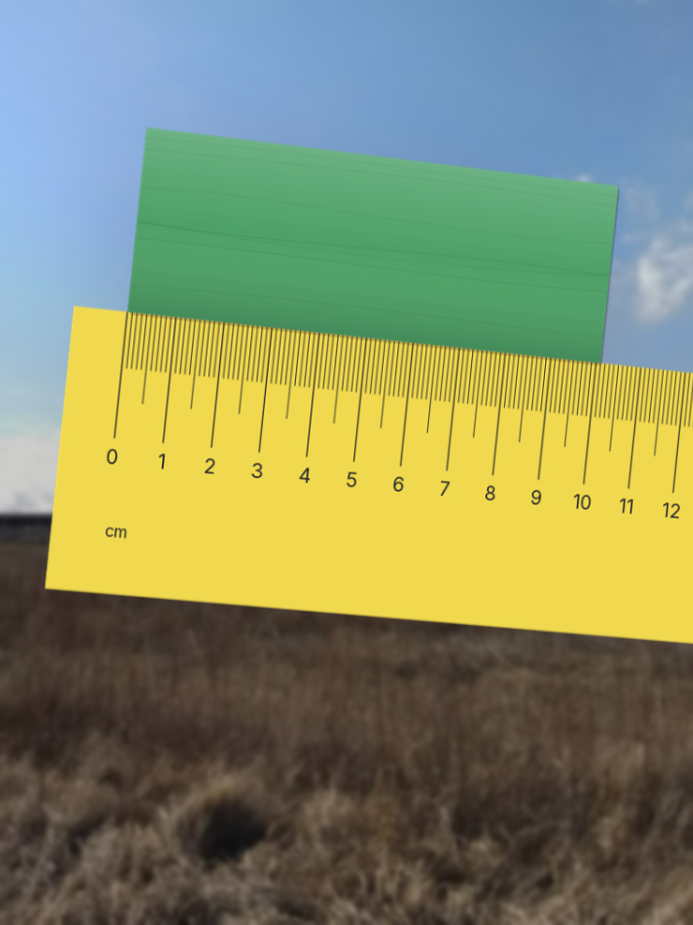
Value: 10.1
